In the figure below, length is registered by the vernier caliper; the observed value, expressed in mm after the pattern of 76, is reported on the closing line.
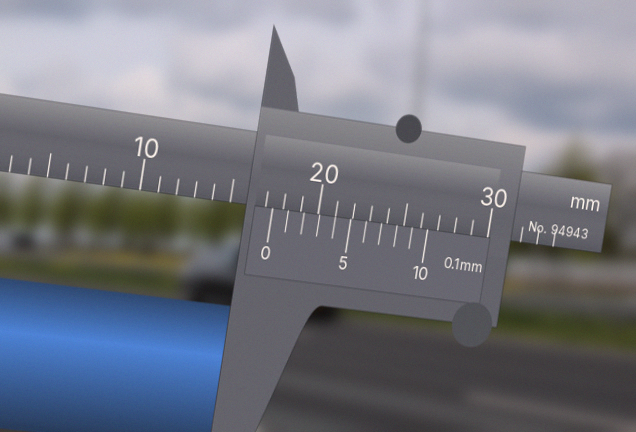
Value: 17.4
